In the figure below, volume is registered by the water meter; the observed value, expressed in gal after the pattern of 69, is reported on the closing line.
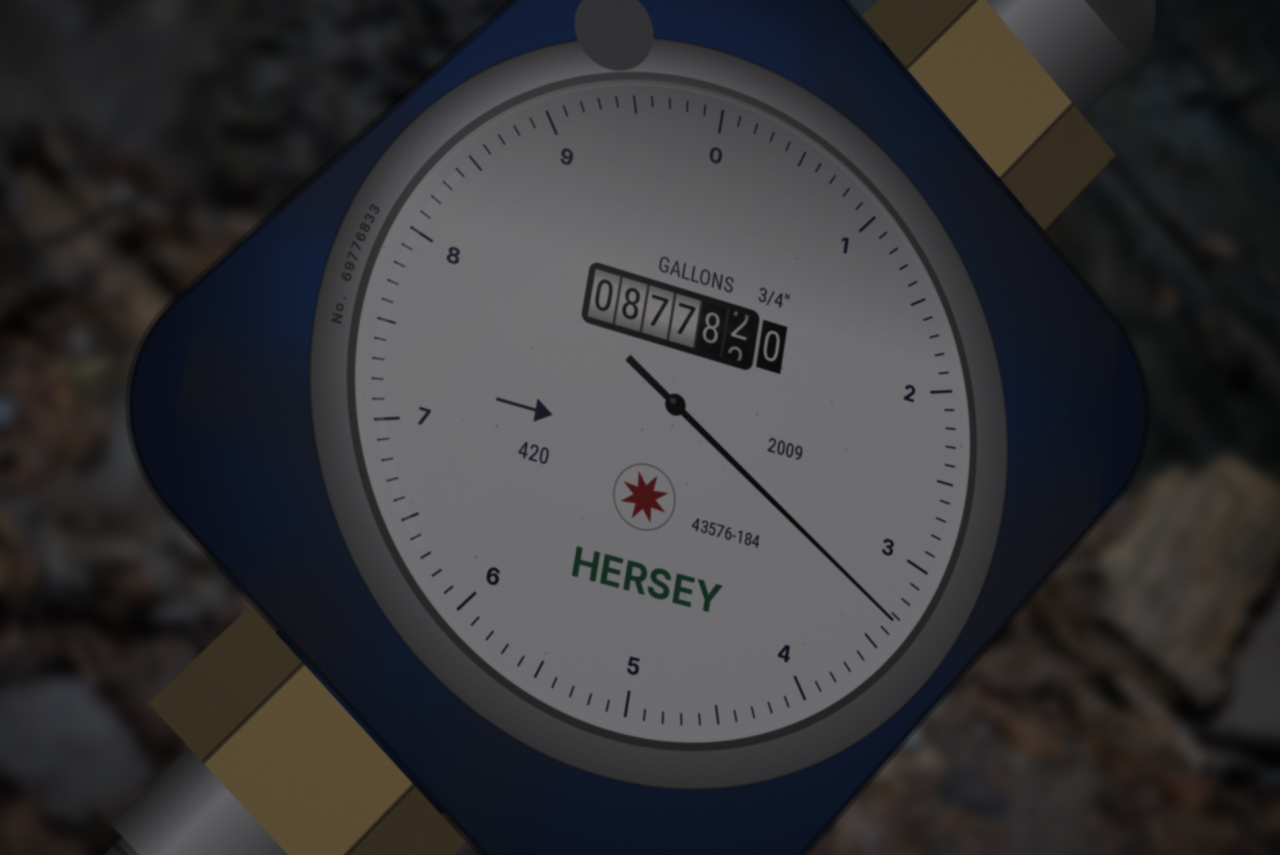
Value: 877823.3
